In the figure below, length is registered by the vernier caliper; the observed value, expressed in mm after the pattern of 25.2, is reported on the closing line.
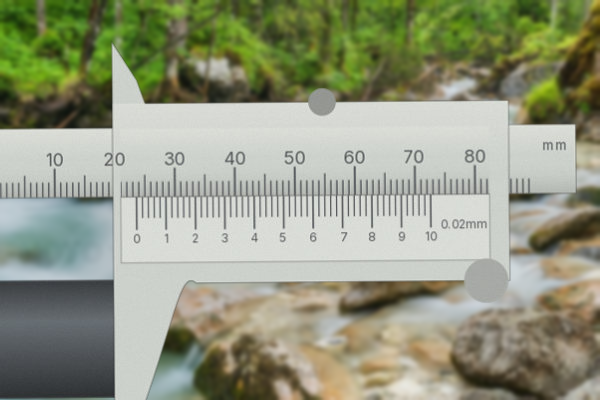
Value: 23.6
